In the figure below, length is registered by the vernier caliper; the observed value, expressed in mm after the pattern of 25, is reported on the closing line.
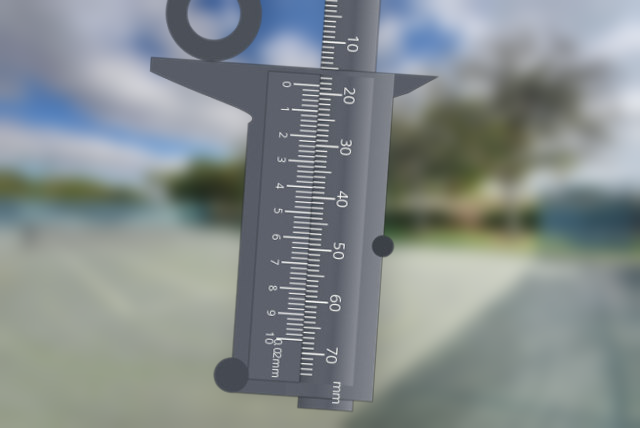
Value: 18.5
